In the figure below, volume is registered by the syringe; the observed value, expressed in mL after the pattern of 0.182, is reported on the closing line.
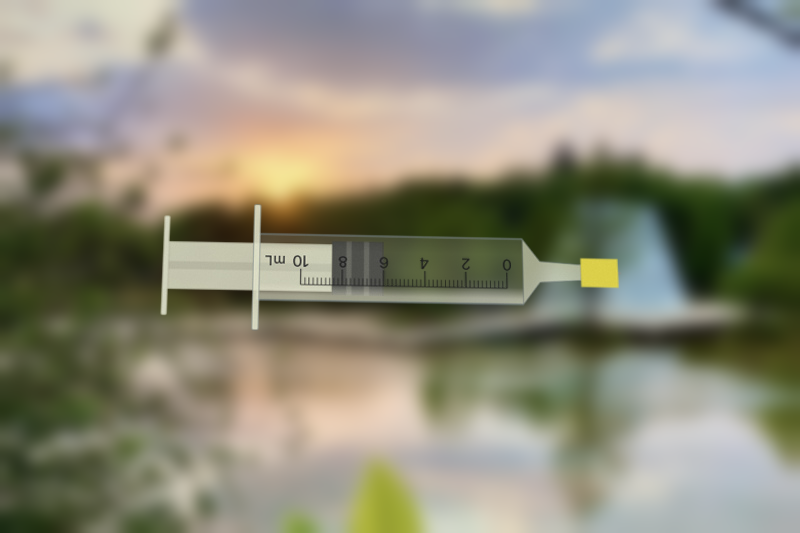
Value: 6
